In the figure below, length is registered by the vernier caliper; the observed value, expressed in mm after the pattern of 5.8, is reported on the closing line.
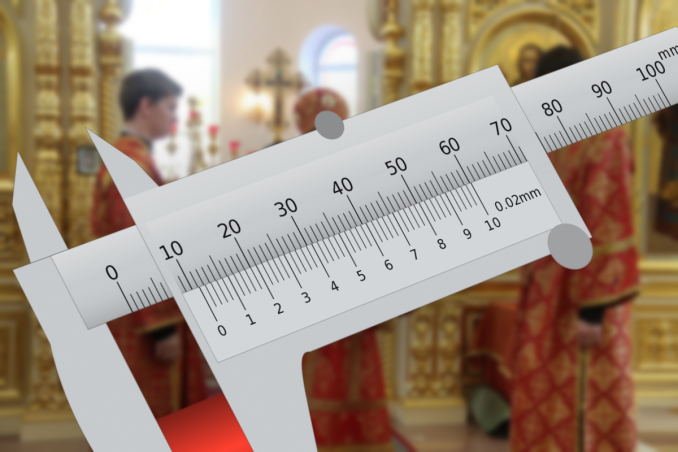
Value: 11.2
